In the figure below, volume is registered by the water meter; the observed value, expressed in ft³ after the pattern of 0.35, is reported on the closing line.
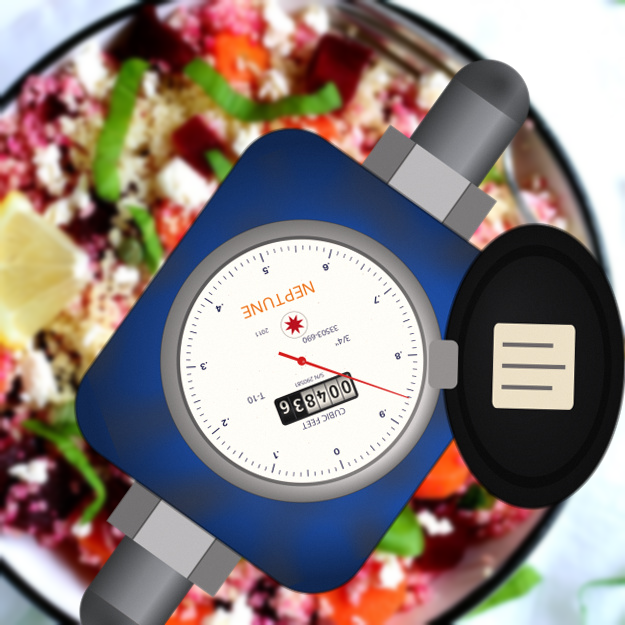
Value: 4835.86
